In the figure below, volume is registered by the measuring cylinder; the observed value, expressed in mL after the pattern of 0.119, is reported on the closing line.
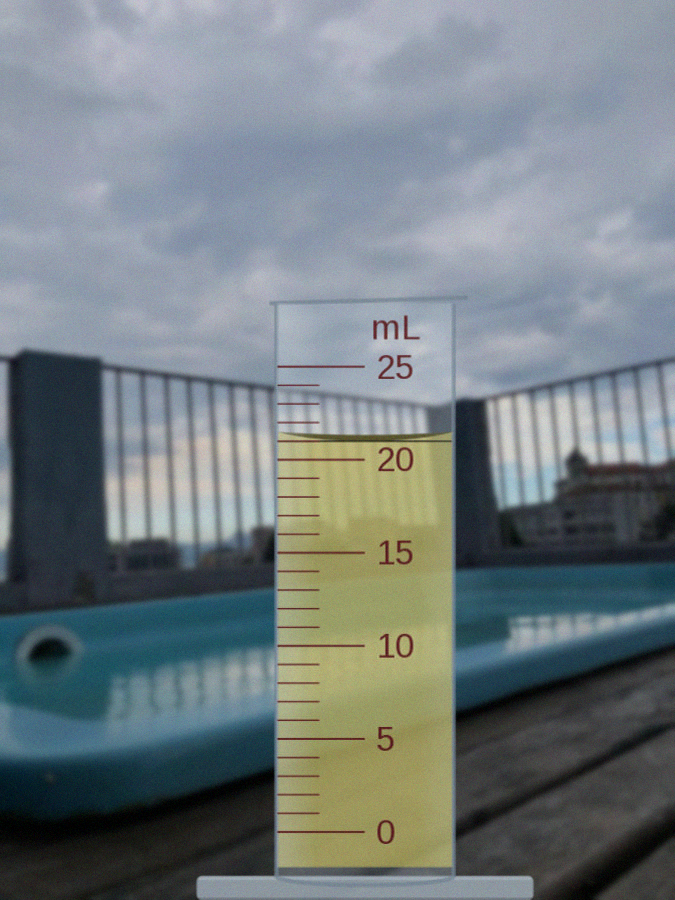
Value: 21
